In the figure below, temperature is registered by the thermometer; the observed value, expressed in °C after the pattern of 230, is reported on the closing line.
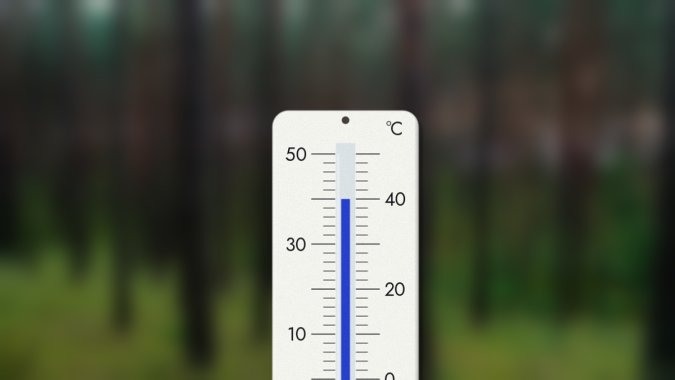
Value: 40
